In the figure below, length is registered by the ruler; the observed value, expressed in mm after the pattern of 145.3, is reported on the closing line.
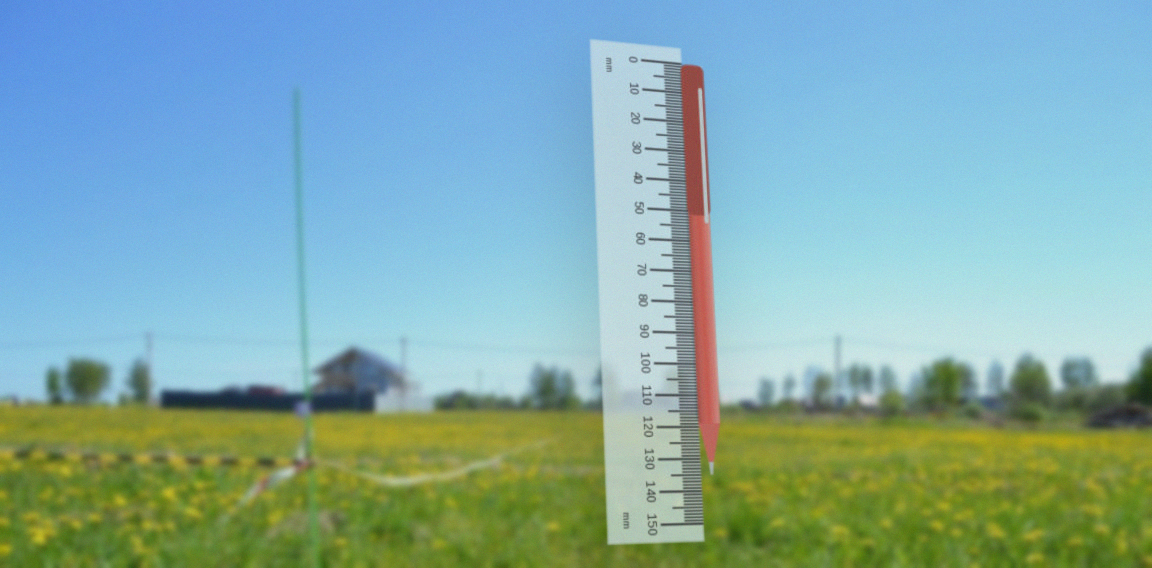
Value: 135
